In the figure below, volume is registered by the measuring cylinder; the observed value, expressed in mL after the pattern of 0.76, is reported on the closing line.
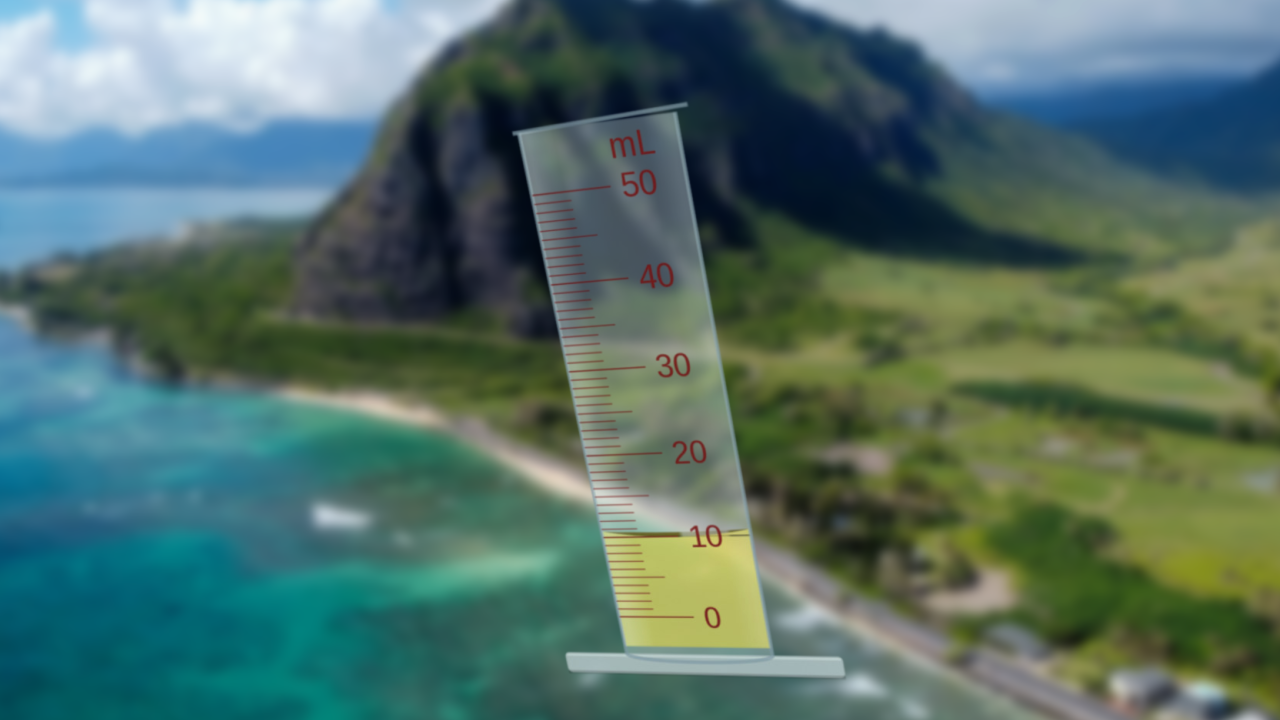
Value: 10
